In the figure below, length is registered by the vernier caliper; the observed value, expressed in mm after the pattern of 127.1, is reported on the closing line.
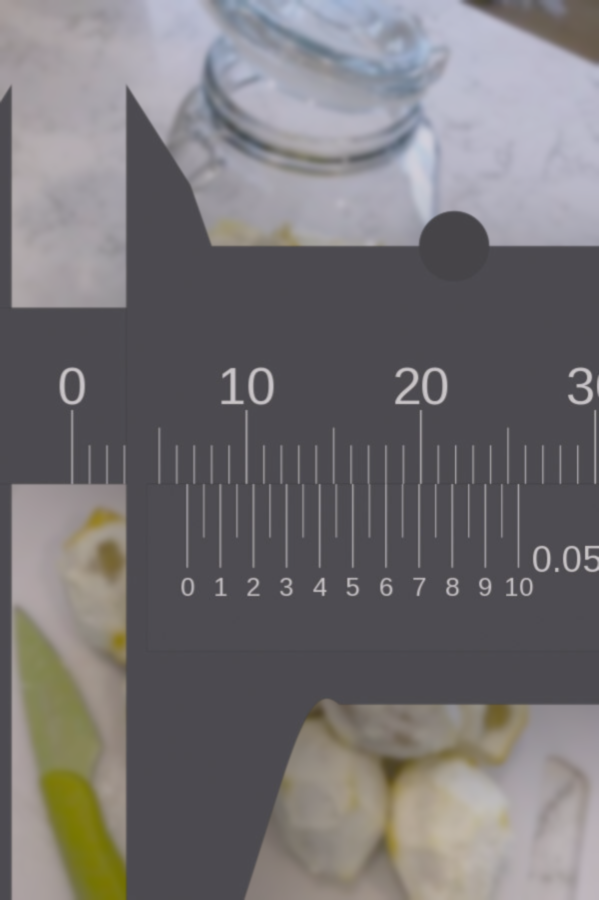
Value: 6.6
